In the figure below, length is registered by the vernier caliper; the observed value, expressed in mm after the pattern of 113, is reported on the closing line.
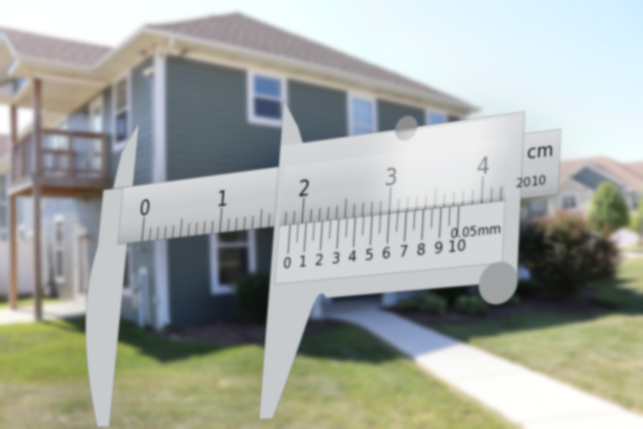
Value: 18.6
